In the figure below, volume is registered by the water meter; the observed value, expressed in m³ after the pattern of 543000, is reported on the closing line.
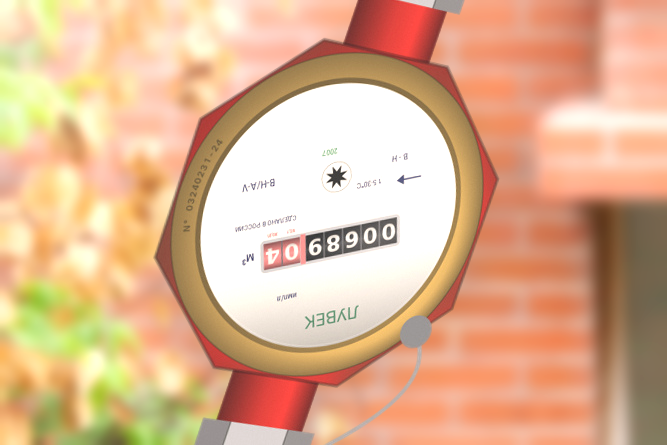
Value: 689.04
